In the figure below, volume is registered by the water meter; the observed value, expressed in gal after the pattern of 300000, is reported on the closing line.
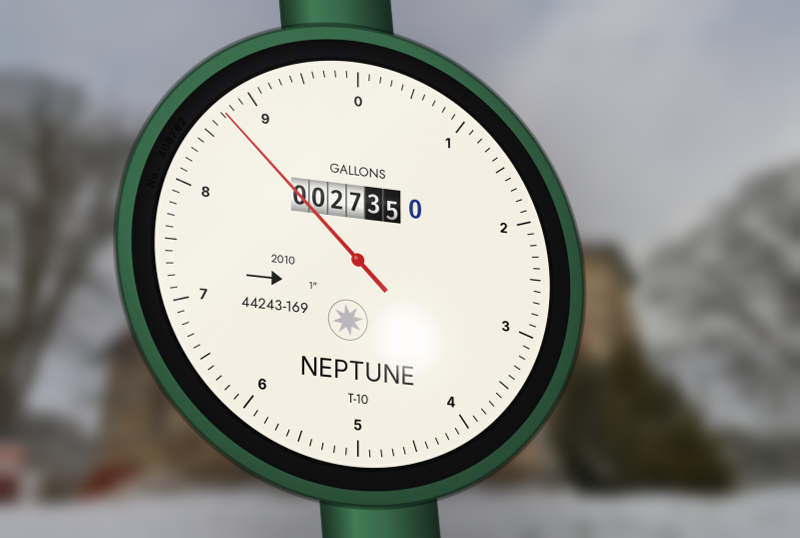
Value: 27348.7
